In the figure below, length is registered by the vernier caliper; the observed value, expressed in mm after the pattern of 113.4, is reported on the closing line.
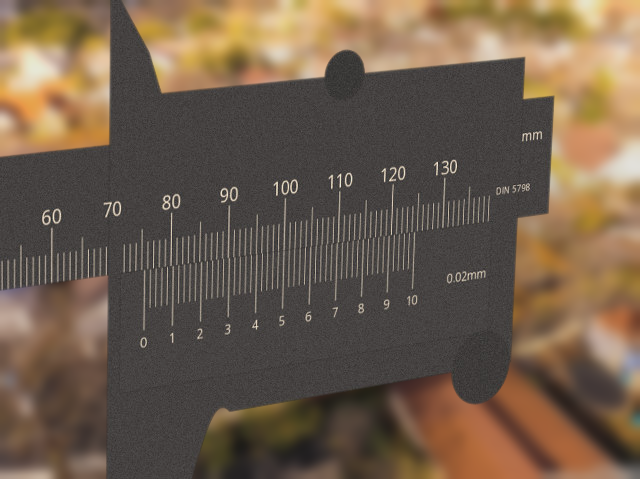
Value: 75.5
